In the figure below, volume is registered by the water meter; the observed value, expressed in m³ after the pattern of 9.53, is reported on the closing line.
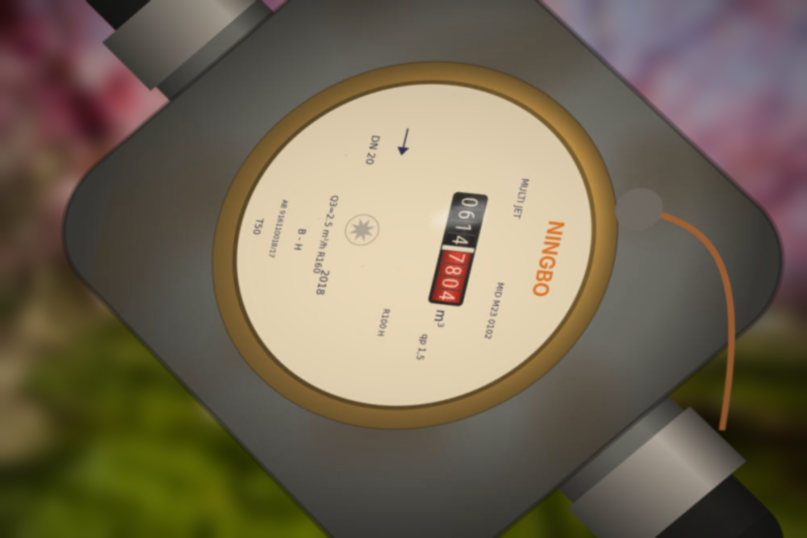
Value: 614.7804
